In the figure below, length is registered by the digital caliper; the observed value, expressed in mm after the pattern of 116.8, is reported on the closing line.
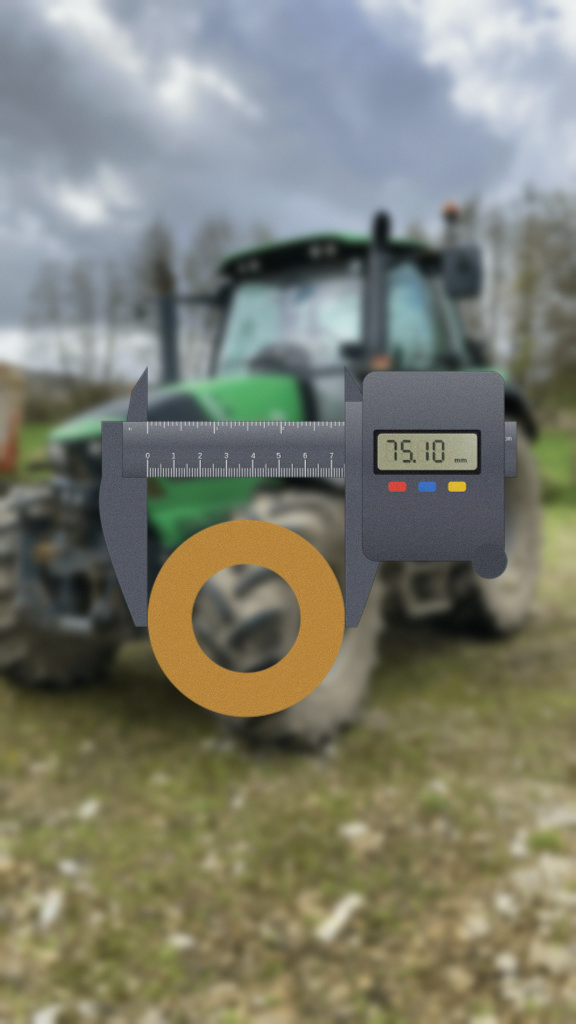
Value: 75.10
